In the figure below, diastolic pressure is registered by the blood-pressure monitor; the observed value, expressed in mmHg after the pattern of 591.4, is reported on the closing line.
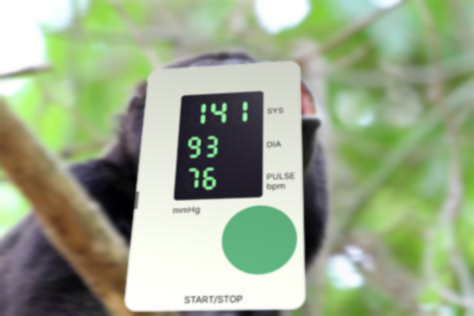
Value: 93
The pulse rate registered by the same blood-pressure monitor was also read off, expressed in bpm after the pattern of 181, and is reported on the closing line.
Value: 76
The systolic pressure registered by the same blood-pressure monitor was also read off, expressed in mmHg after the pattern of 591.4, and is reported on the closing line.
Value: 141
